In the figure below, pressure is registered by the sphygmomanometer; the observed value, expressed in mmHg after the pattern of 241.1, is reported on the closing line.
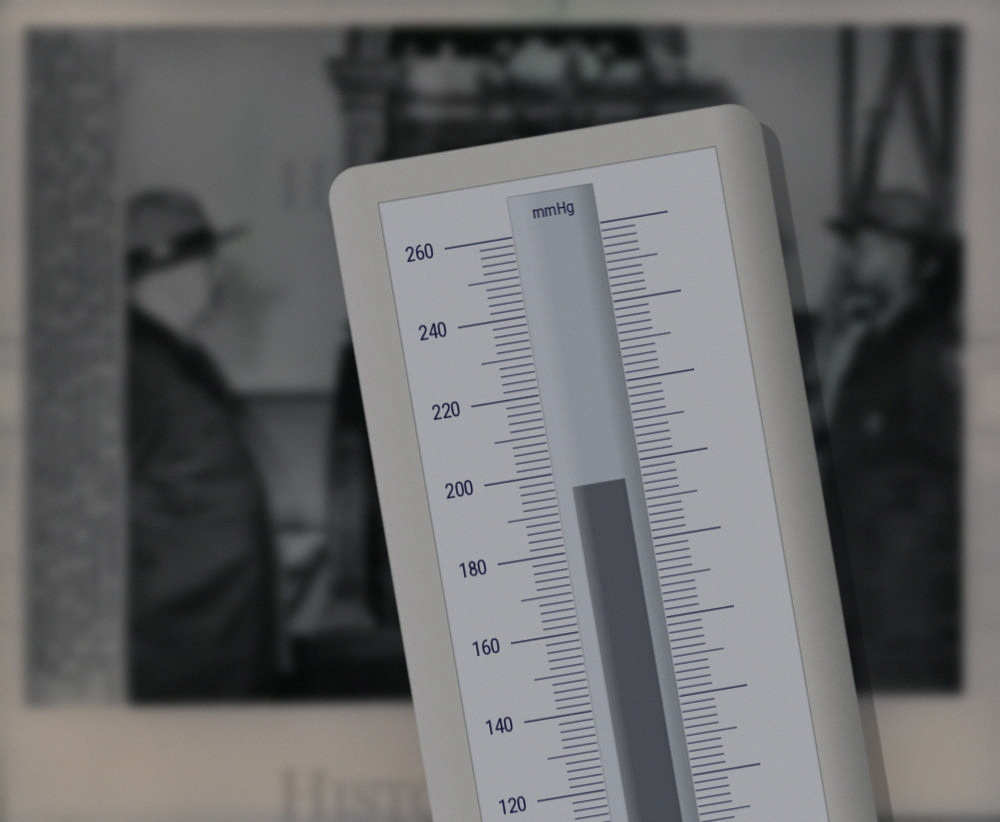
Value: 196
